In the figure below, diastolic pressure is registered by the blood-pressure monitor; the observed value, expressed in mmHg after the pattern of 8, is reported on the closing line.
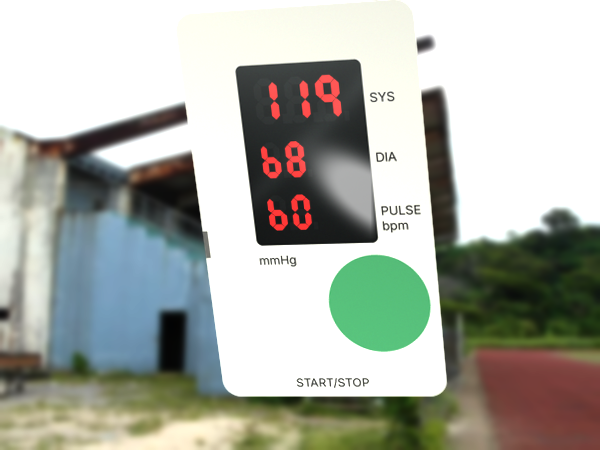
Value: 68
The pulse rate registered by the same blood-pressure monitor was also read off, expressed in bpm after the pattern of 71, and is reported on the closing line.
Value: 60
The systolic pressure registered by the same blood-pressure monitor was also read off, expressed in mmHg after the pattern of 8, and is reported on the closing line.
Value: 119
